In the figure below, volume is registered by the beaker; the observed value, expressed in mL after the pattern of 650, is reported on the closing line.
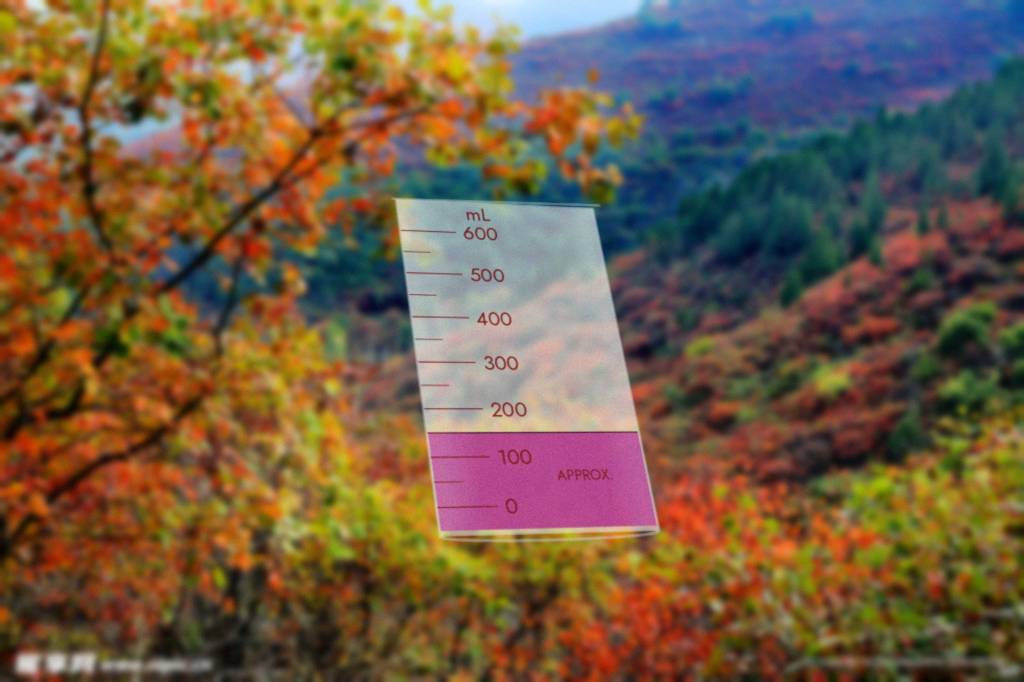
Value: 150
